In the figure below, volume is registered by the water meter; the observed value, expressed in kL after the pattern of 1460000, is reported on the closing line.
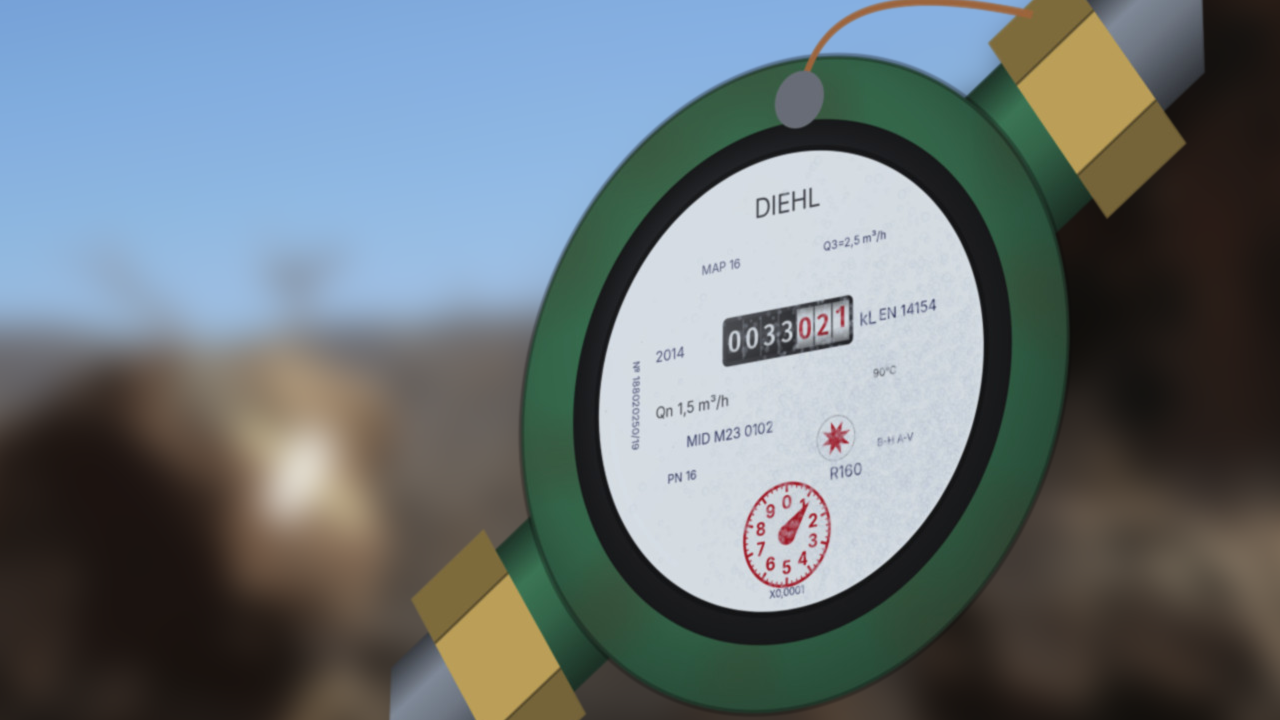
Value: 33.0211
